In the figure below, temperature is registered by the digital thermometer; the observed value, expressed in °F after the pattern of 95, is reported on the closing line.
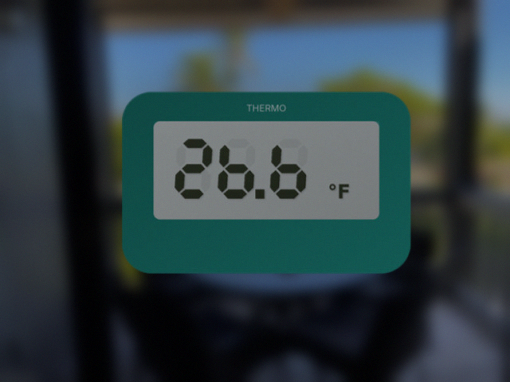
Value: 26.6
